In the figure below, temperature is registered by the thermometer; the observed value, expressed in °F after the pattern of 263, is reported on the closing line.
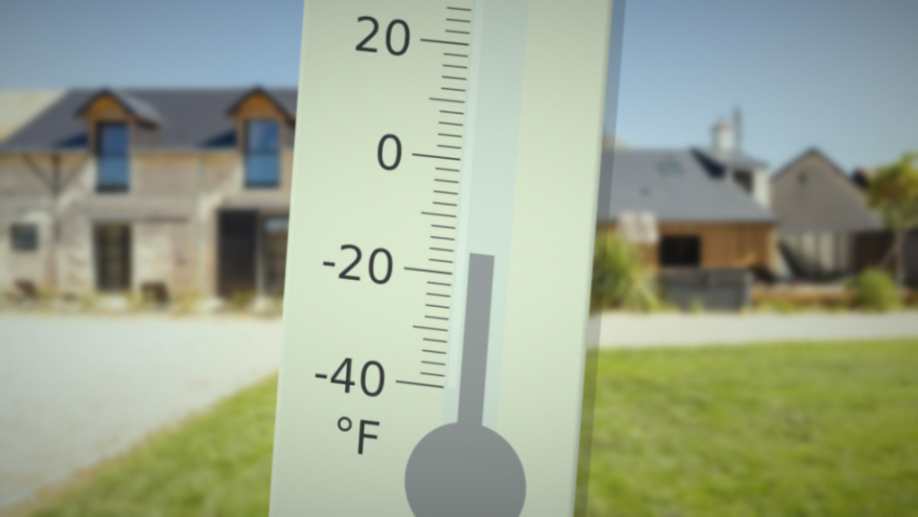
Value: -16
